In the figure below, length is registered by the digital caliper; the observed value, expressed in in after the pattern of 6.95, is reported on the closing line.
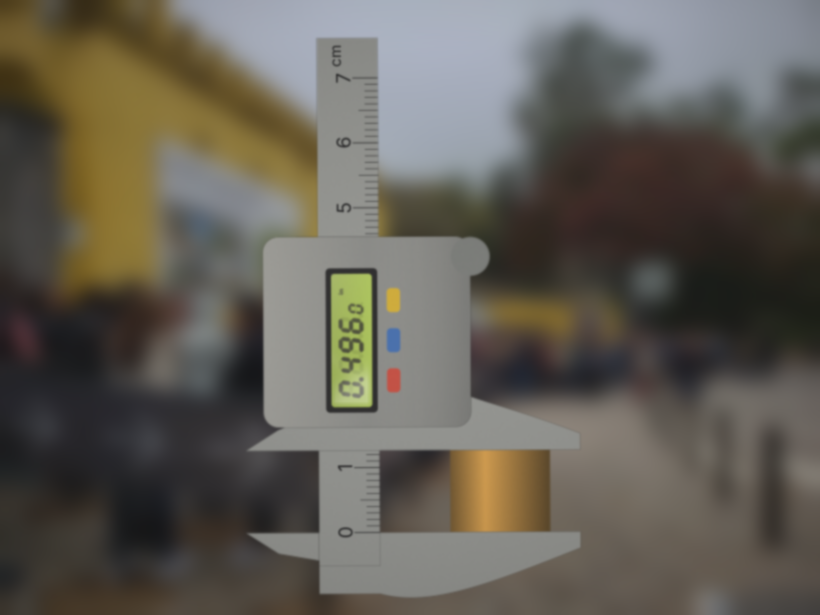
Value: 0.4960
